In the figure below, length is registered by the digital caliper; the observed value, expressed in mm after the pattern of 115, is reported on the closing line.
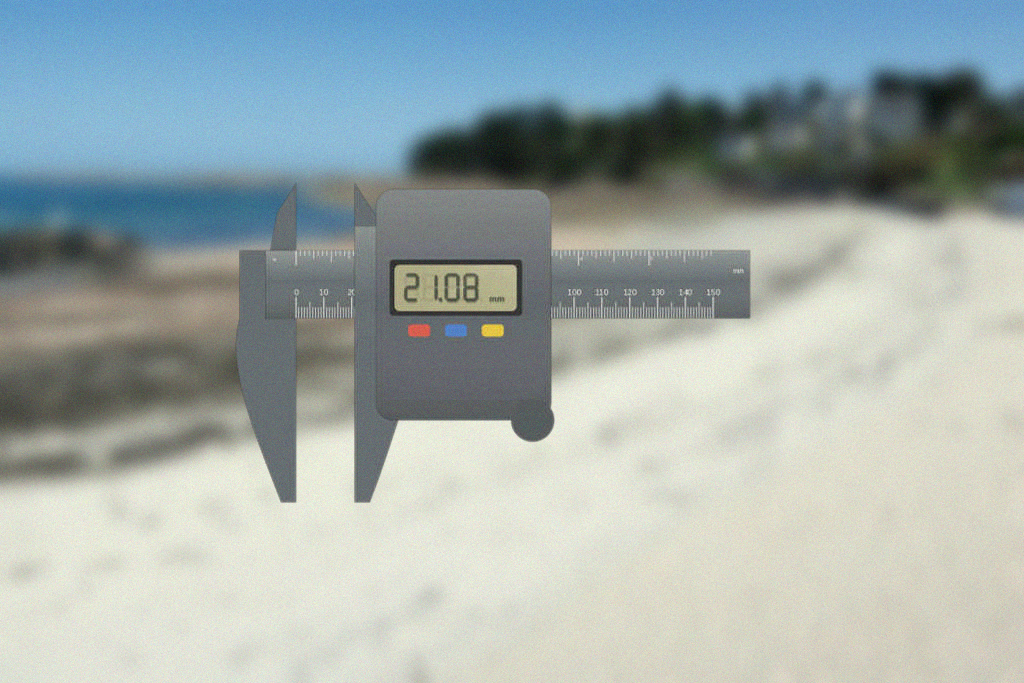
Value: 21.08
